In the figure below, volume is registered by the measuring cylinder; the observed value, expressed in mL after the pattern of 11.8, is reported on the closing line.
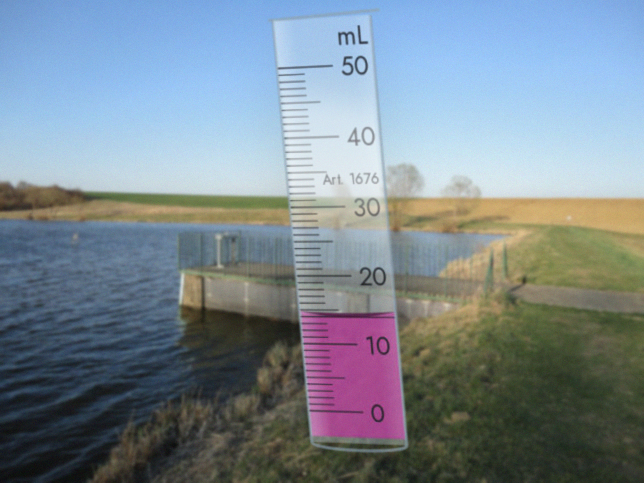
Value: 14
